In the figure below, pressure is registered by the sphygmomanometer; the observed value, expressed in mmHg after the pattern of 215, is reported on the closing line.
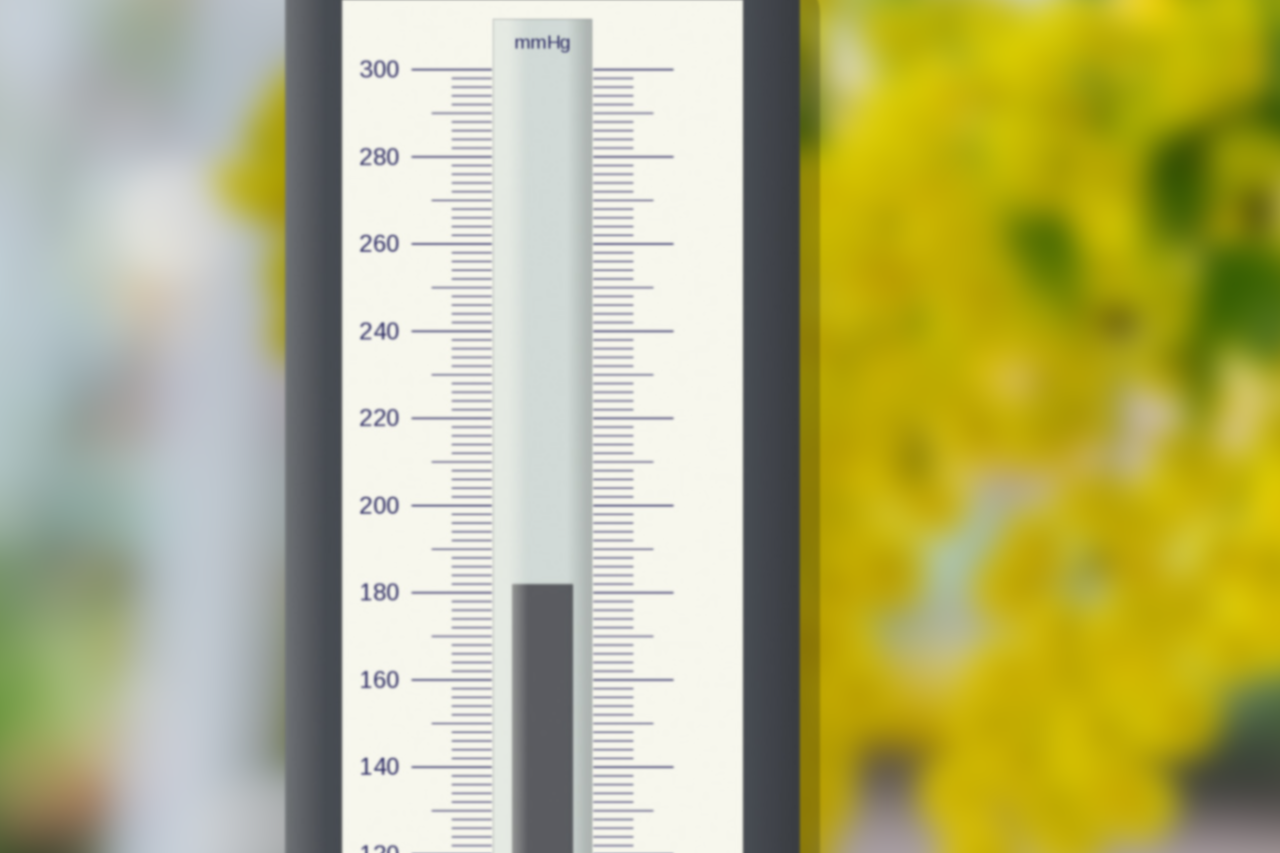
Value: 182
